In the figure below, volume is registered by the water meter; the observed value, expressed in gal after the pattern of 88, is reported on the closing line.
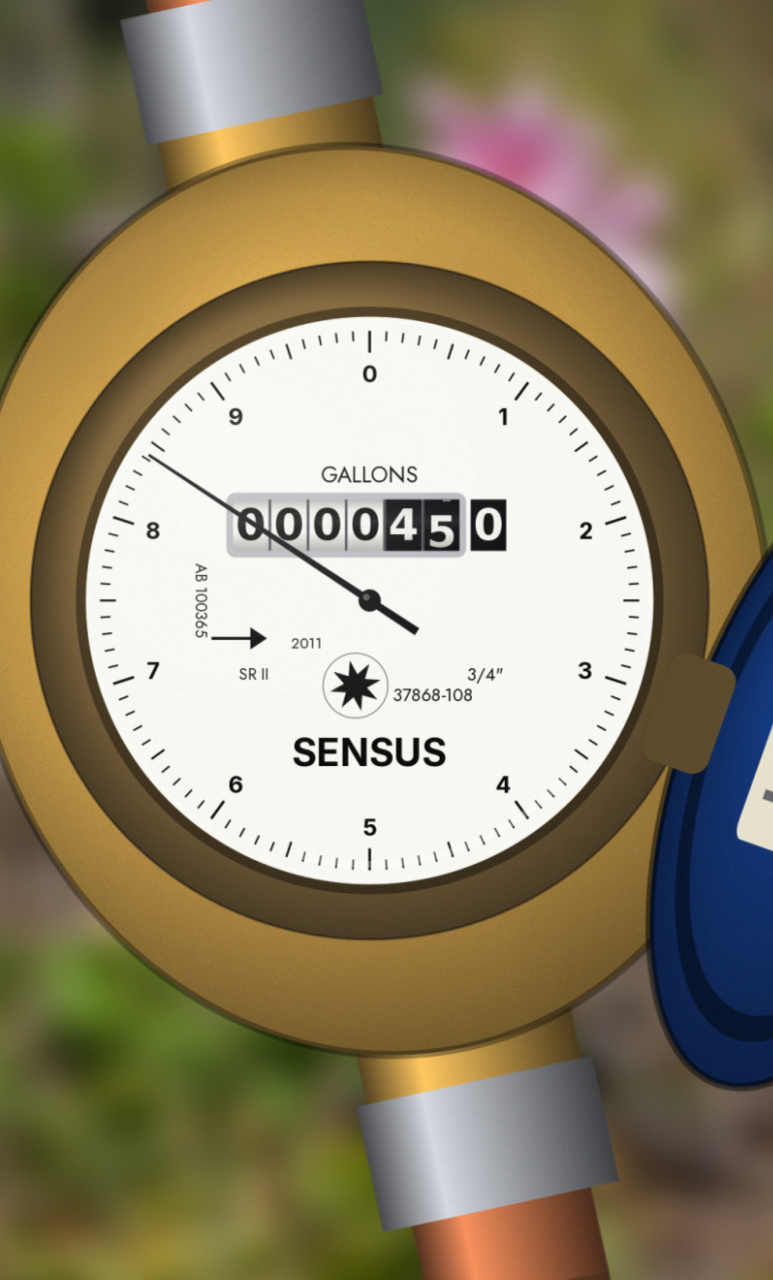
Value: 448.4
